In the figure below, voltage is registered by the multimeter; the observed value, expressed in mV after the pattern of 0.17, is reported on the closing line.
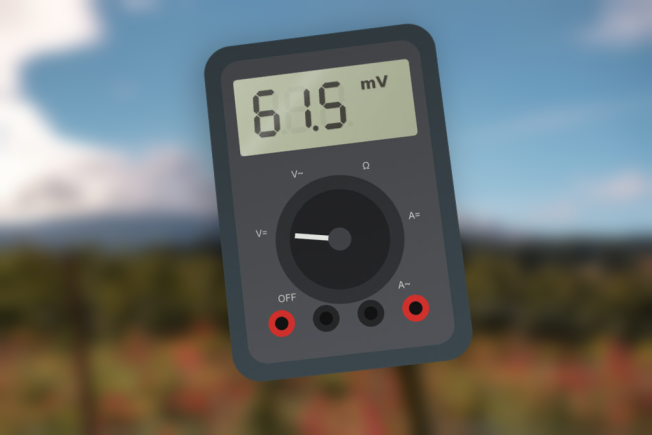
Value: 61.5
